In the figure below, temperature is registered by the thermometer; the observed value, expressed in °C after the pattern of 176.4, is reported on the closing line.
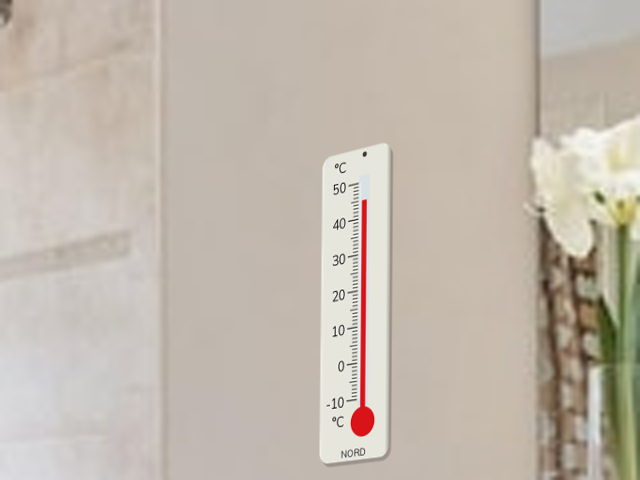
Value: 45
